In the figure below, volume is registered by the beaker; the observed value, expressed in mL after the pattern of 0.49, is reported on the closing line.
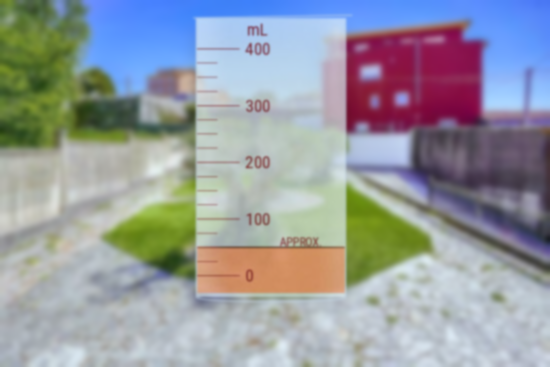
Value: 50
